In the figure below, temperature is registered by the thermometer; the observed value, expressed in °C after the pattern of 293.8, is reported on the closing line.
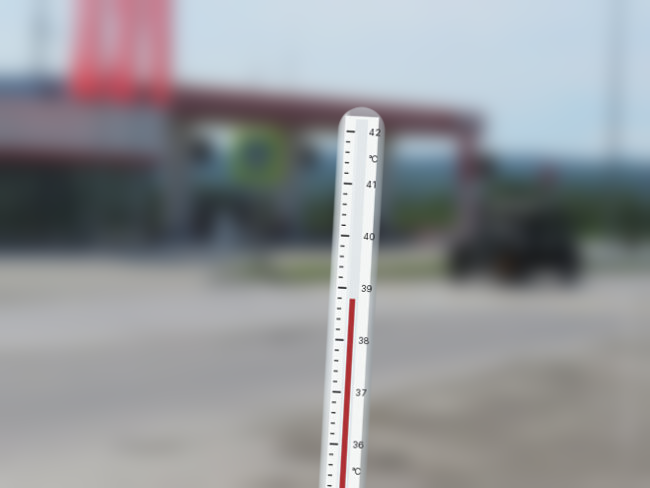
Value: 38.8
